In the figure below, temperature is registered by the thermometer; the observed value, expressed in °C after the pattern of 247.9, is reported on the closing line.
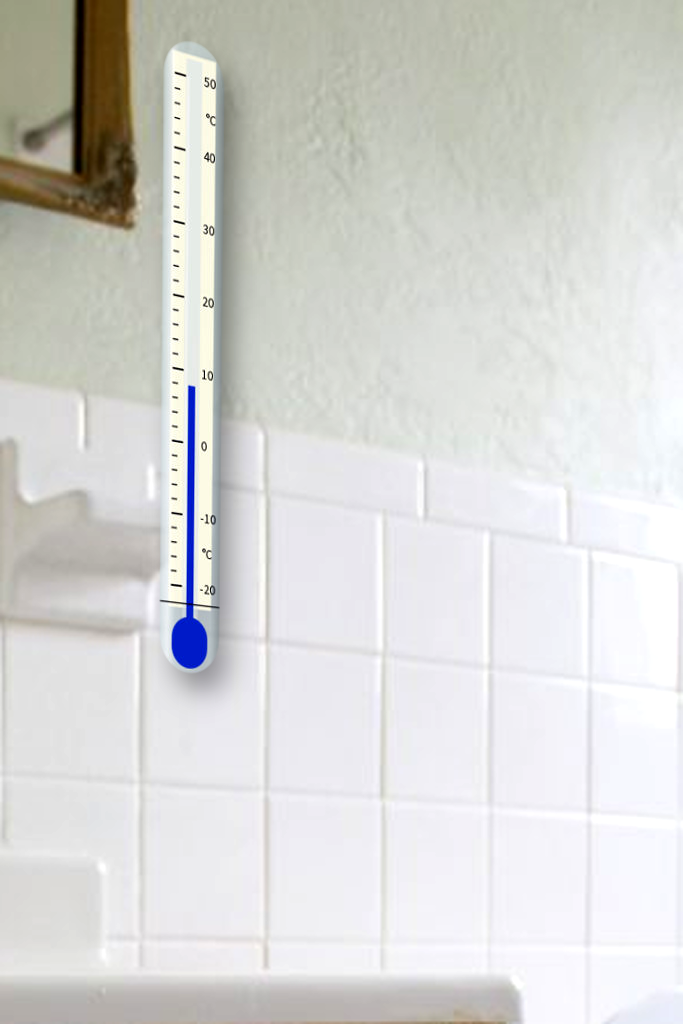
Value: 8
